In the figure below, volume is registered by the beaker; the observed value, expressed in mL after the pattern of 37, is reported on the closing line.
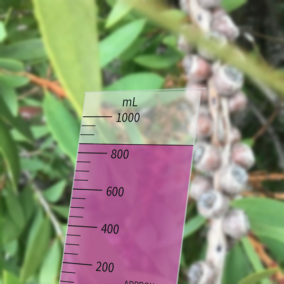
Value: 850
